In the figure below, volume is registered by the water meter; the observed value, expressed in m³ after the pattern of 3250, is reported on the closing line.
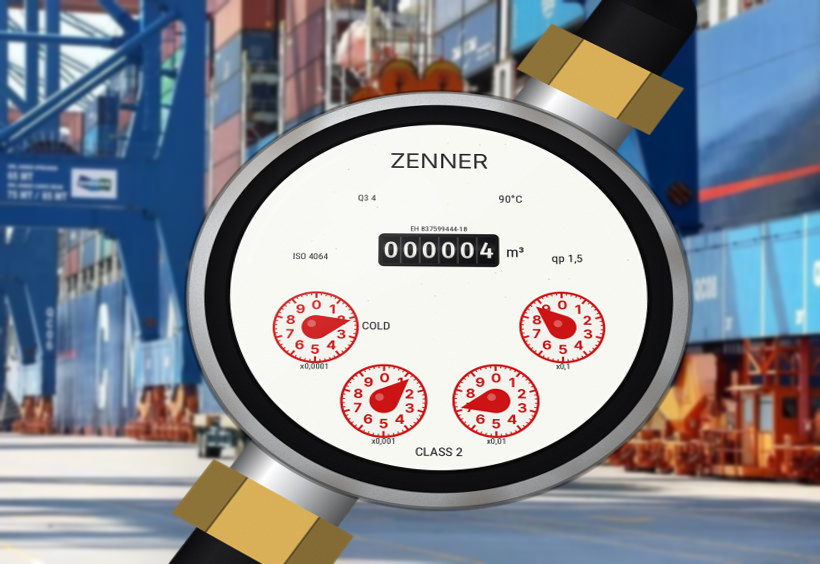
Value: 4.8712
